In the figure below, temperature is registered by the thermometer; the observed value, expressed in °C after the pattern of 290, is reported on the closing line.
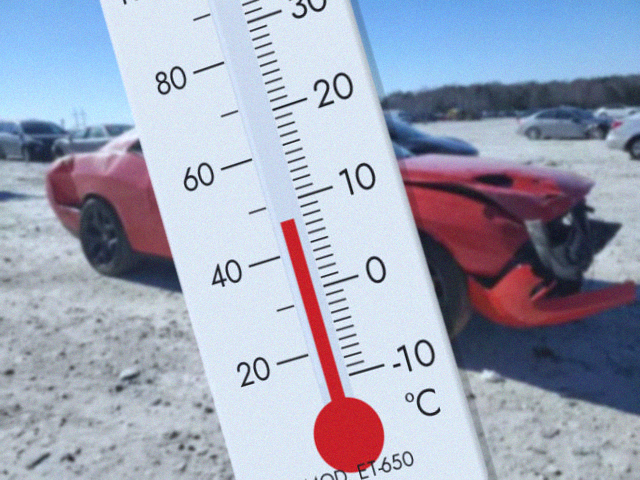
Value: 8
